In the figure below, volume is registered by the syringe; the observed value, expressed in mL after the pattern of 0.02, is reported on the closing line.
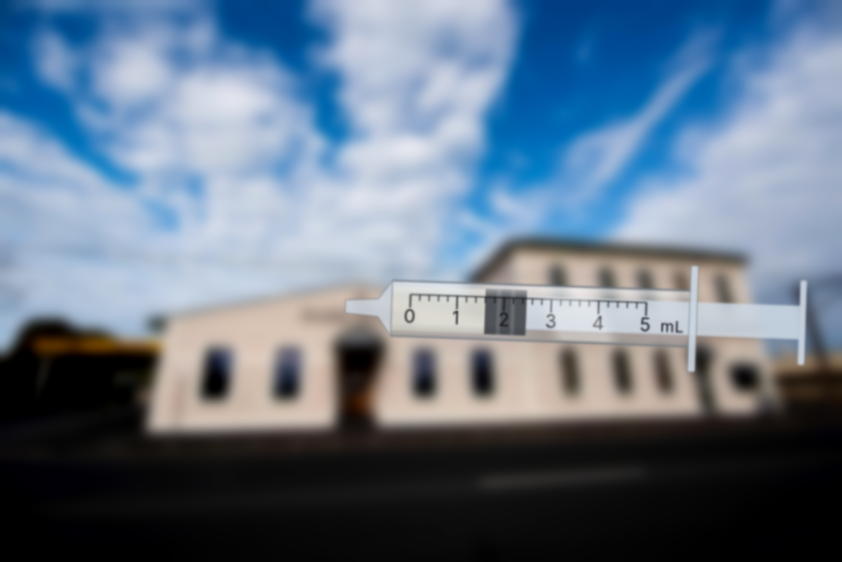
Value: 1.6
